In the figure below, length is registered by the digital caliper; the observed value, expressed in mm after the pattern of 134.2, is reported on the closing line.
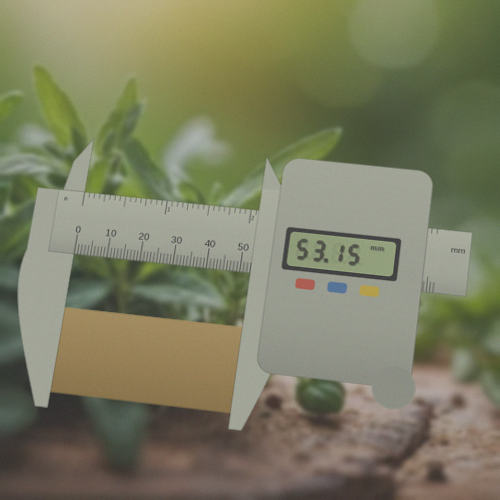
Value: 53.15
